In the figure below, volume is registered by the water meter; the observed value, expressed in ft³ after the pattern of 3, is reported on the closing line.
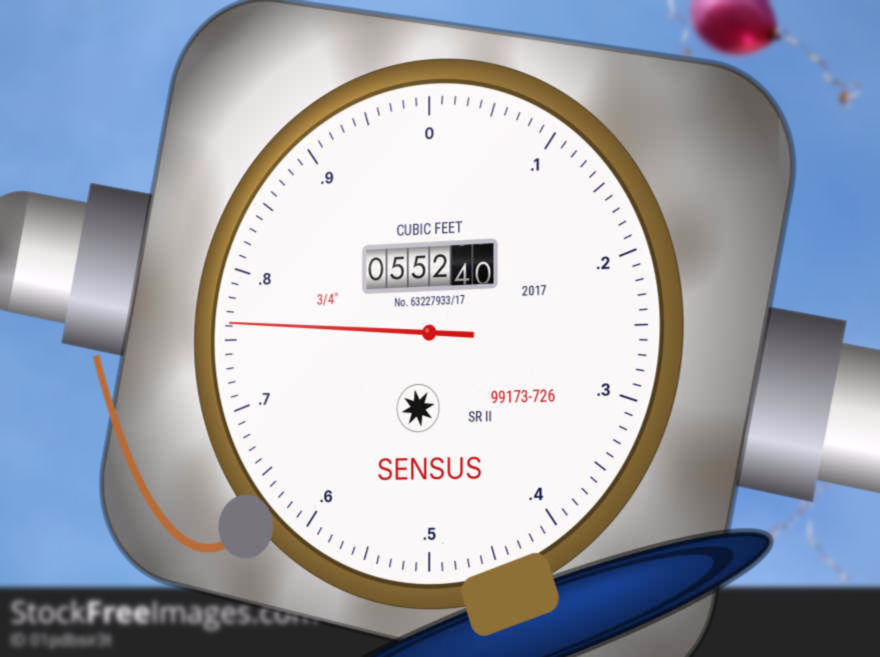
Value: 55239.76
